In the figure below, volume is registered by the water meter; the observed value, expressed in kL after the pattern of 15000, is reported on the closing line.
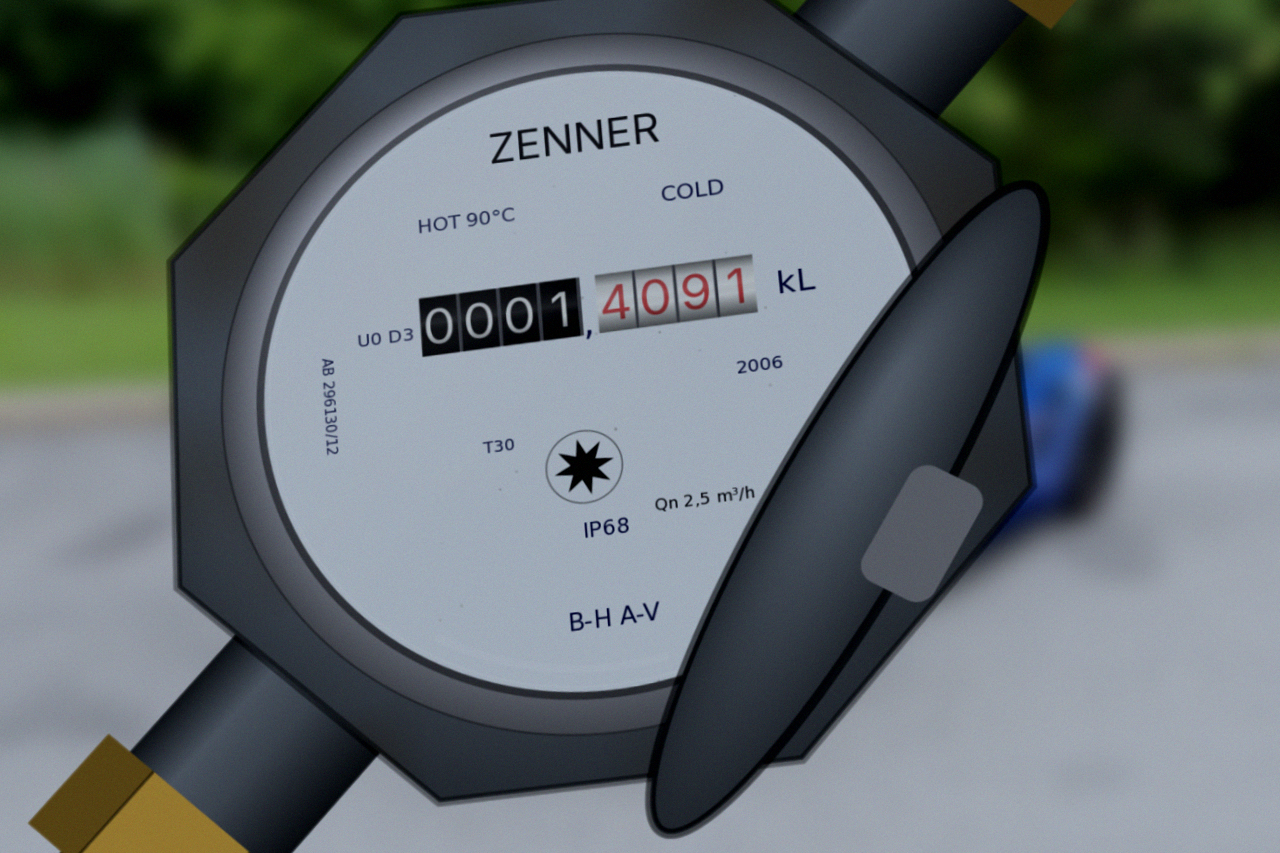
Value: 1.4091
